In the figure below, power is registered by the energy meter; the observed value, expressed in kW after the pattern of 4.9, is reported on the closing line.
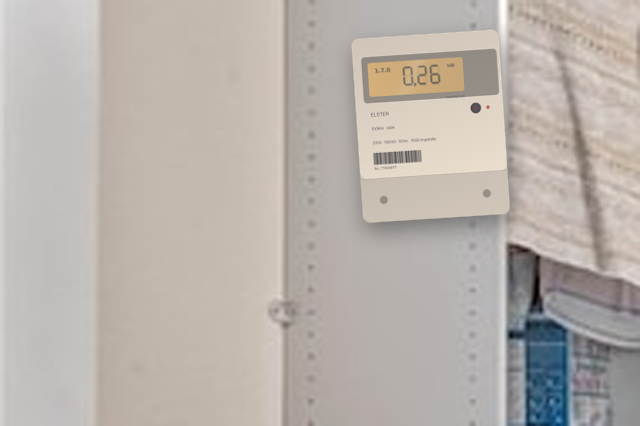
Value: 0.26
